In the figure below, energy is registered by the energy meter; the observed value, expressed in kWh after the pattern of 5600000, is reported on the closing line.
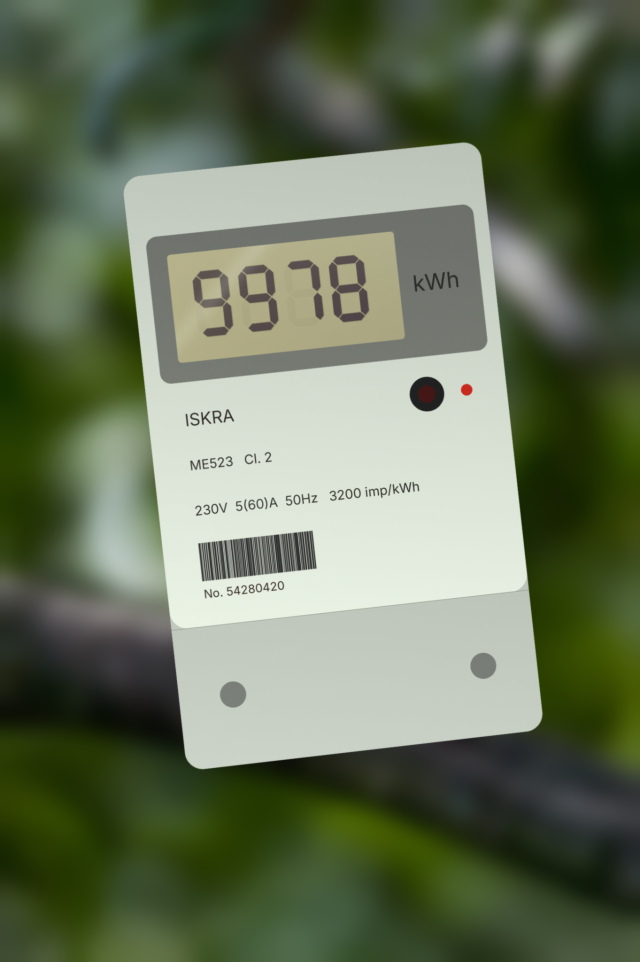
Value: 9978
